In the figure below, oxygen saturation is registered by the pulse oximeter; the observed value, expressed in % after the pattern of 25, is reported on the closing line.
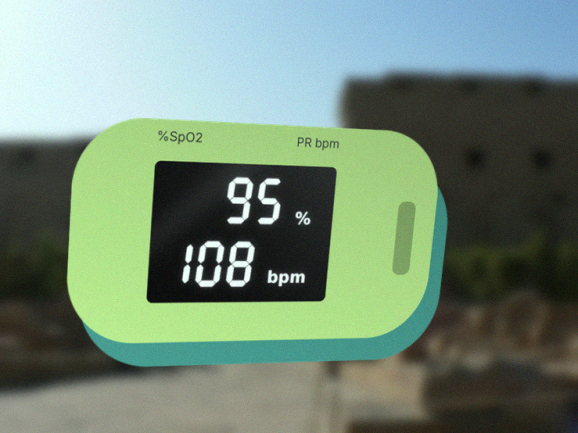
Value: 95
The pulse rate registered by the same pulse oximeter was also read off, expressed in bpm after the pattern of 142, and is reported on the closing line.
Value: 108
